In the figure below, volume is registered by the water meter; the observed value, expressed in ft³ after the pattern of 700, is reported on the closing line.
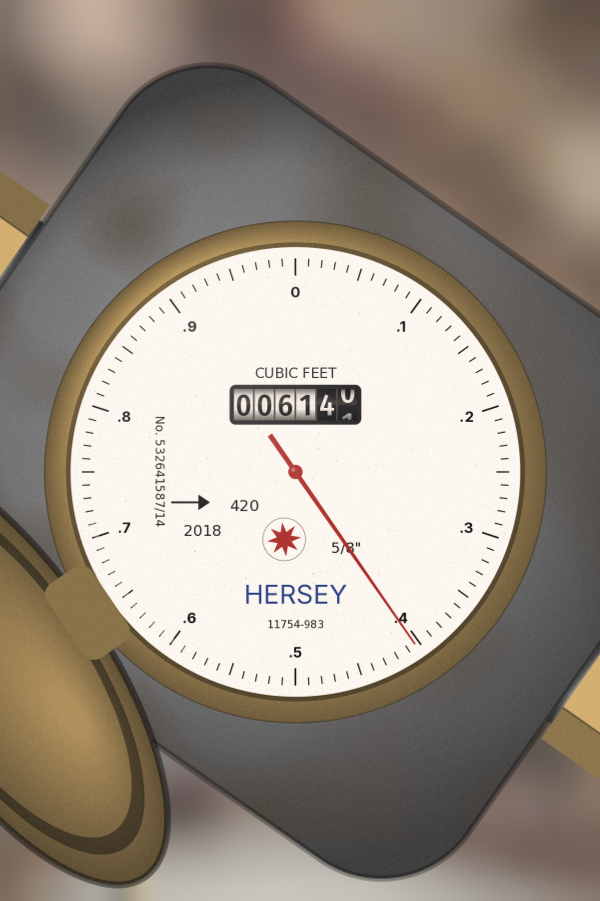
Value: 6140.40
